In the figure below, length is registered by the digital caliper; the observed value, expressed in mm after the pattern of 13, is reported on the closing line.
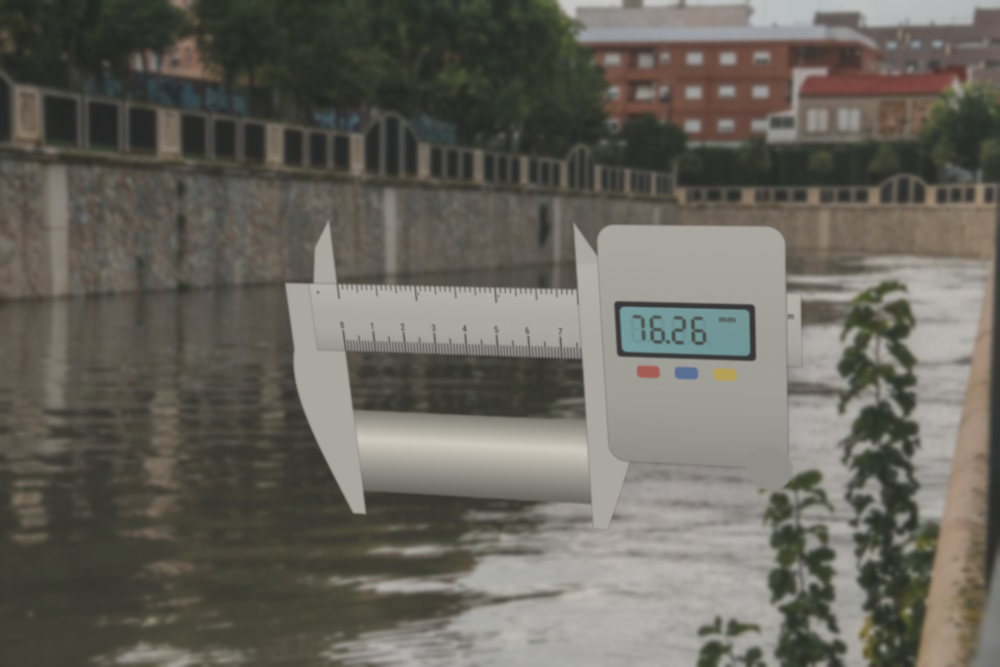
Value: 76.26
